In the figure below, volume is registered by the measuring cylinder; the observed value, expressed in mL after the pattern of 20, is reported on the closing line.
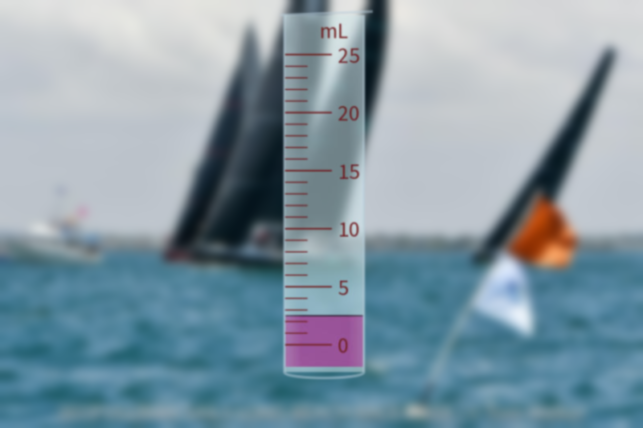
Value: 2.5
